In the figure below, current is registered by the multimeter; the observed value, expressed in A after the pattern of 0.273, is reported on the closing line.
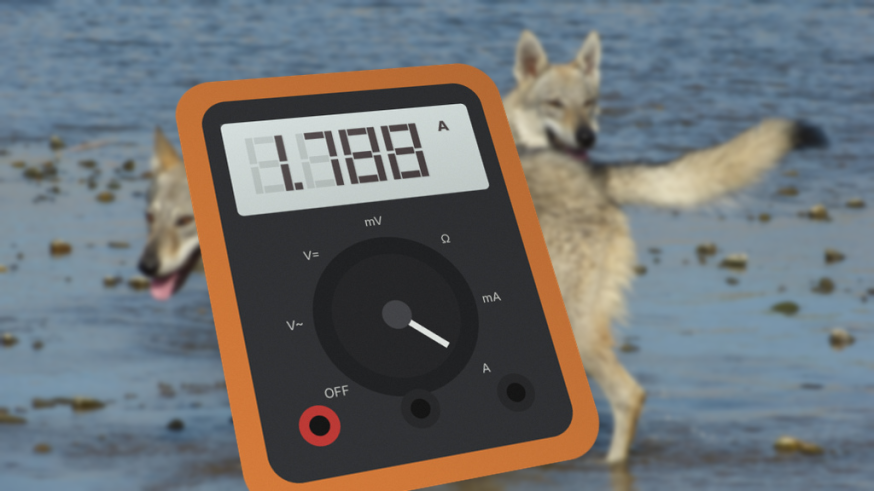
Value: 1.788
